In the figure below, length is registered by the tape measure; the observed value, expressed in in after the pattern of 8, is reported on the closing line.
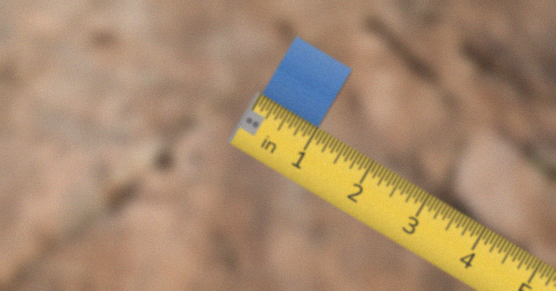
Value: 1
